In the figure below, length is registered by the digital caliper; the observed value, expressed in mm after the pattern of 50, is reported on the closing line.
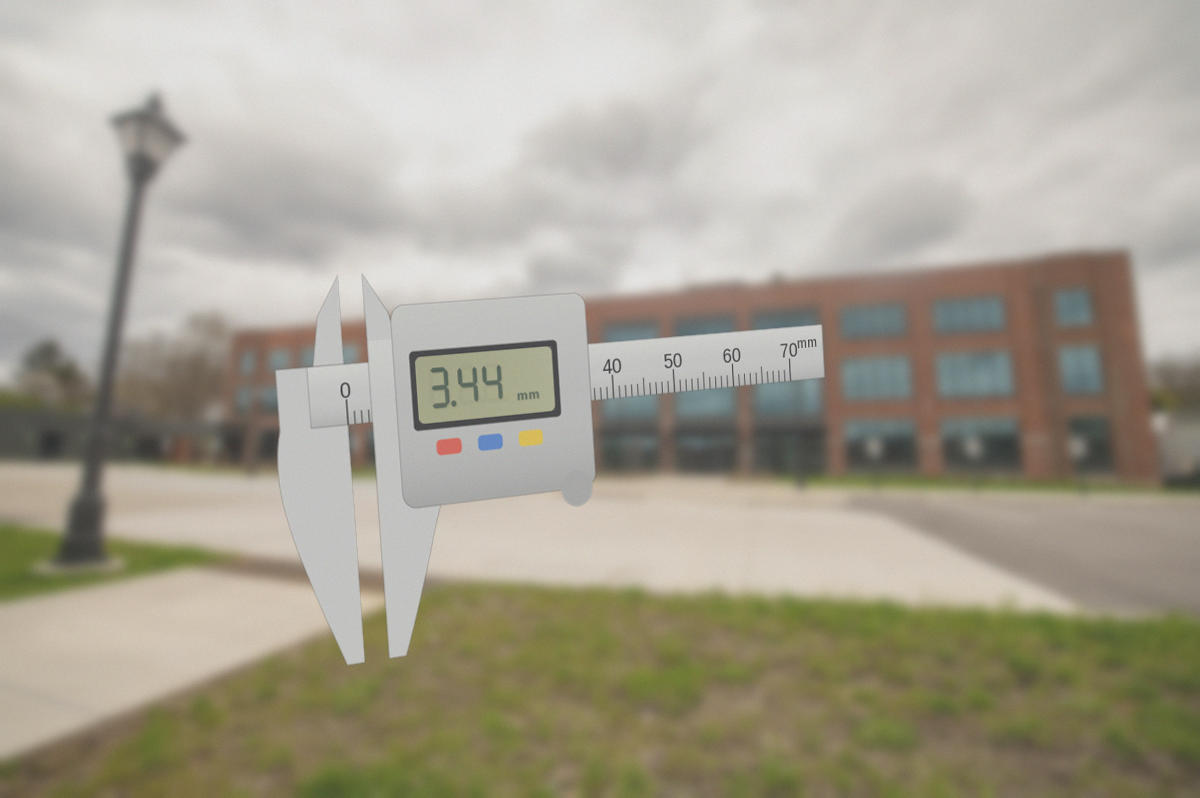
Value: 3.44
